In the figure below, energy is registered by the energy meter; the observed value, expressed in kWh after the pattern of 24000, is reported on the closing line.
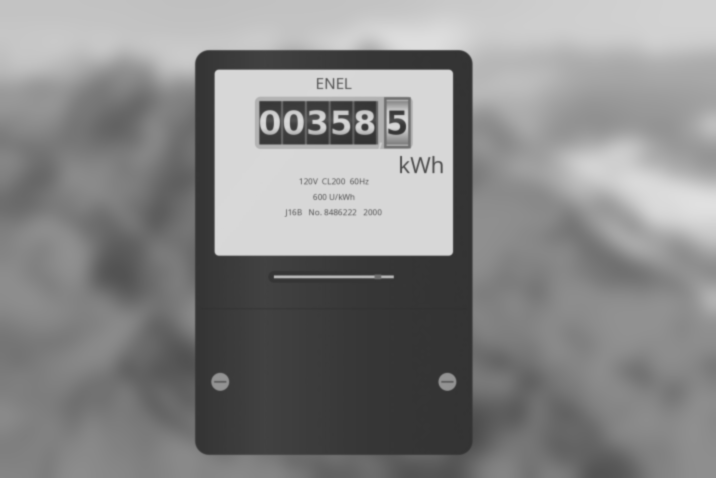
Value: 358.5
